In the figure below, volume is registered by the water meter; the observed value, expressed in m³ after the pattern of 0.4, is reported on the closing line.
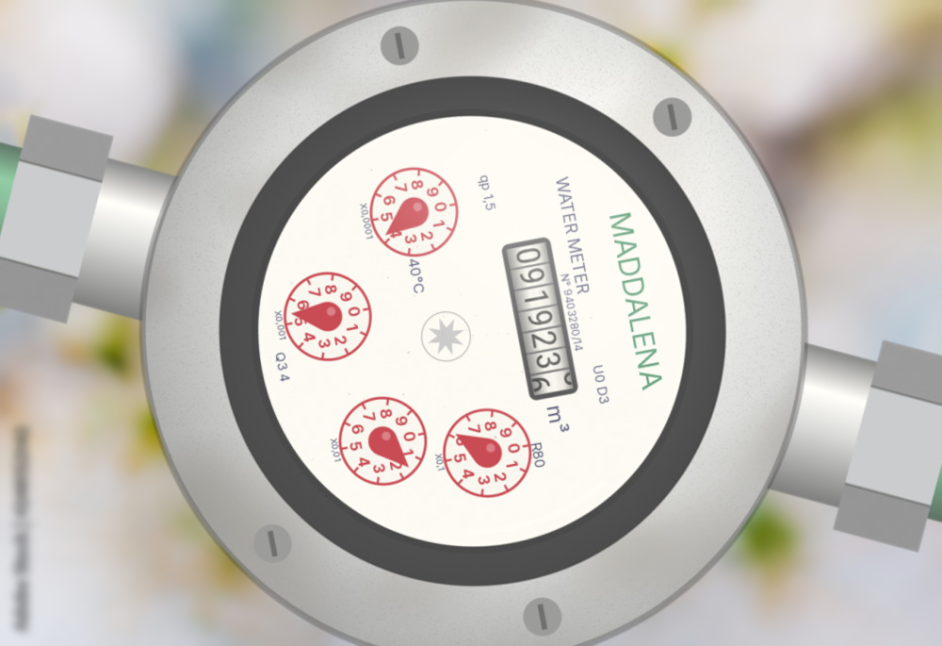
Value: 919235.6154
